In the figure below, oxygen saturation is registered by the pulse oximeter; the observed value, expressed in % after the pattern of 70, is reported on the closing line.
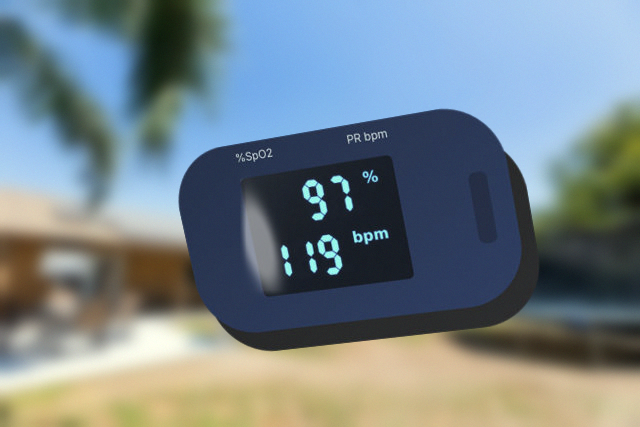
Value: 97
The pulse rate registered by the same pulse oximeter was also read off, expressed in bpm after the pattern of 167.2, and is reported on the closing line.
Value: 119
